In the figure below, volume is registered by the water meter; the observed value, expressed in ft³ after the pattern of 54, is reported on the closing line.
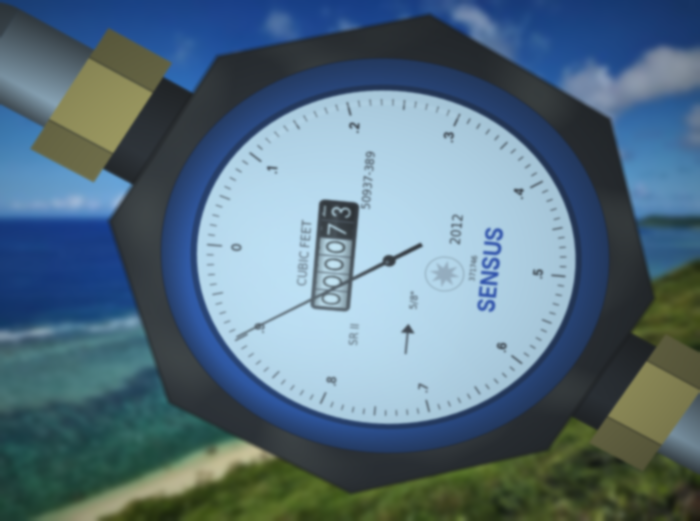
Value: 72.90
